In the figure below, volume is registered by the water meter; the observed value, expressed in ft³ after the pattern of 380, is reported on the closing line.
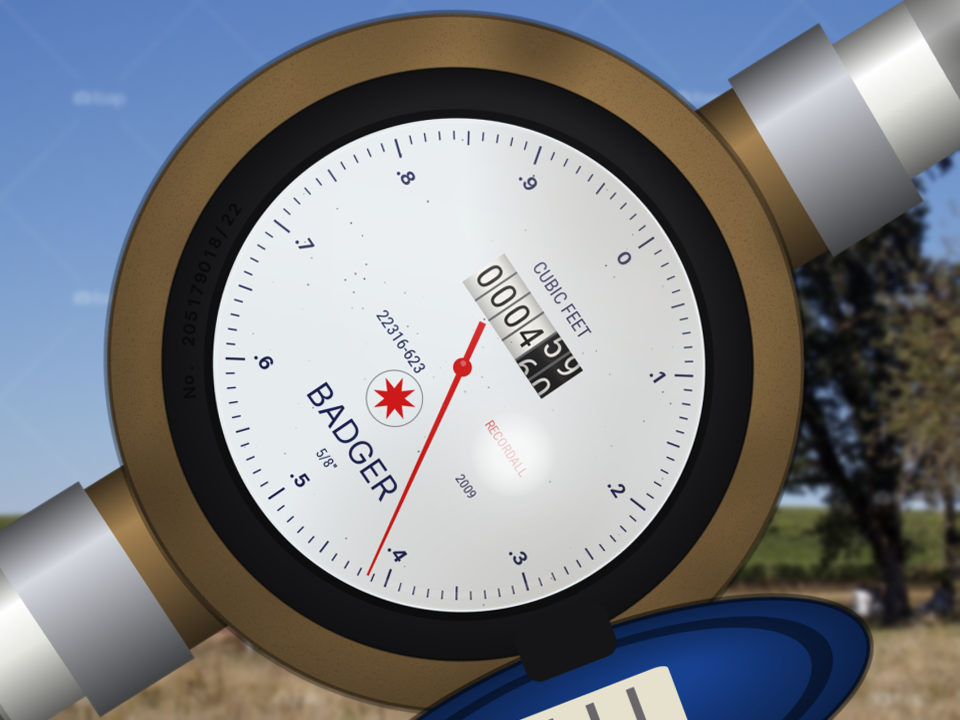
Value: 459.41
